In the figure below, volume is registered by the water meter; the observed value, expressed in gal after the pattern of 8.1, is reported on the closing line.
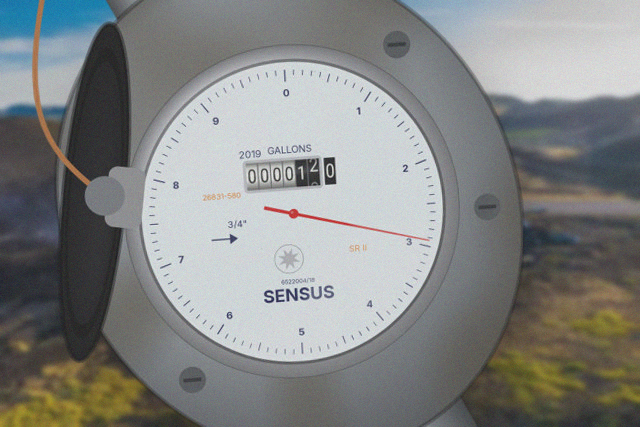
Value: 122.9
